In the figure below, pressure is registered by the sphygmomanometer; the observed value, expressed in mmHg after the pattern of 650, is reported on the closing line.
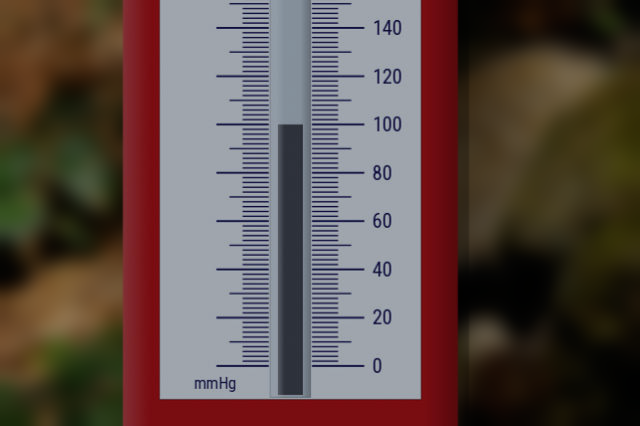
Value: 100
